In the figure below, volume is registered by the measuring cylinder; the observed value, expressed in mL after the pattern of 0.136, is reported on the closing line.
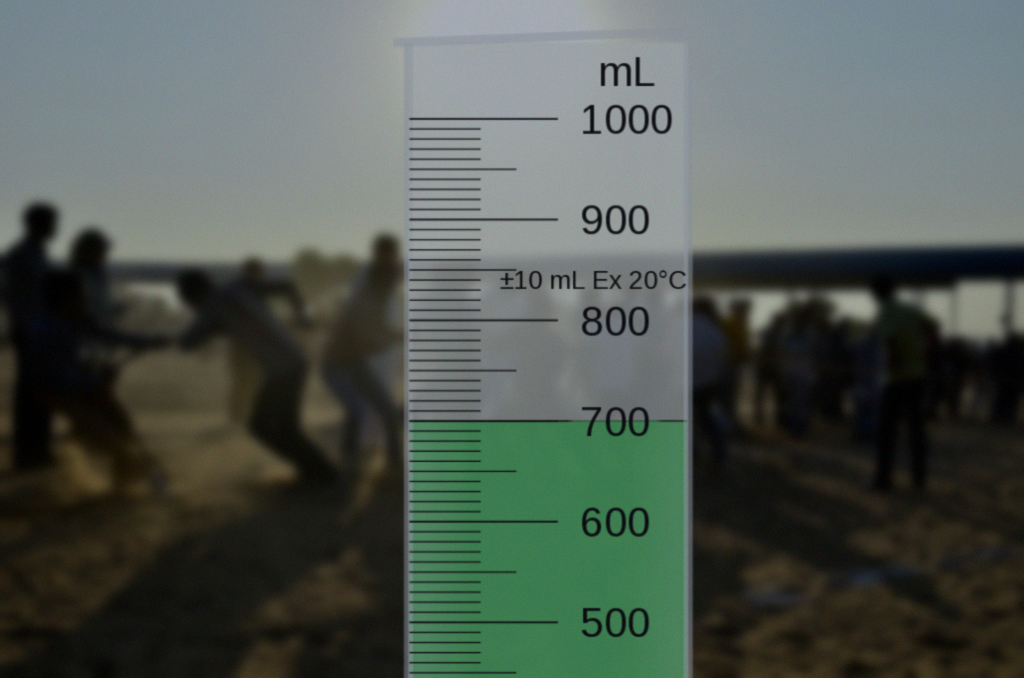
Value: 700
